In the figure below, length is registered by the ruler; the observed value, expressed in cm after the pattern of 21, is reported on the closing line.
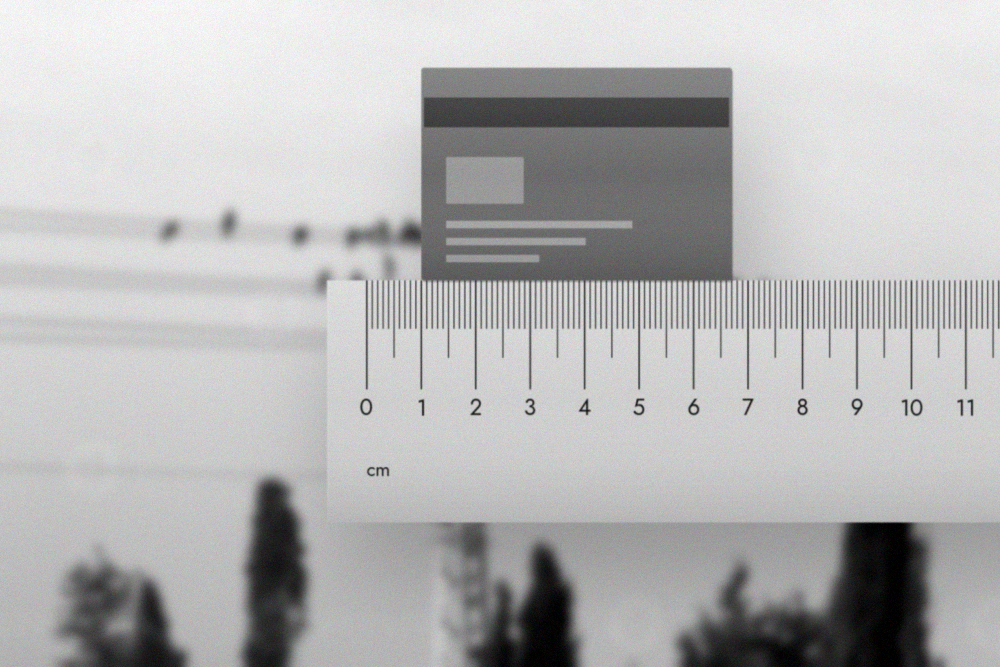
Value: 5.7
